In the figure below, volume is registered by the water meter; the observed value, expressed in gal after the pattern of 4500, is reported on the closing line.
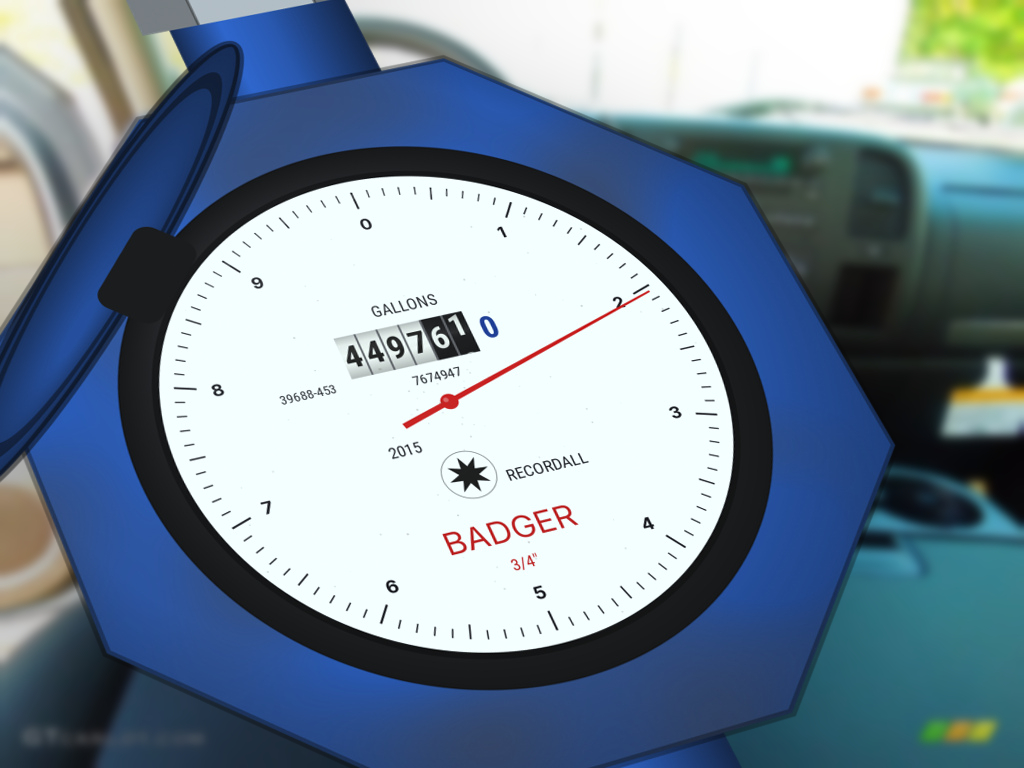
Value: 4497612.0
